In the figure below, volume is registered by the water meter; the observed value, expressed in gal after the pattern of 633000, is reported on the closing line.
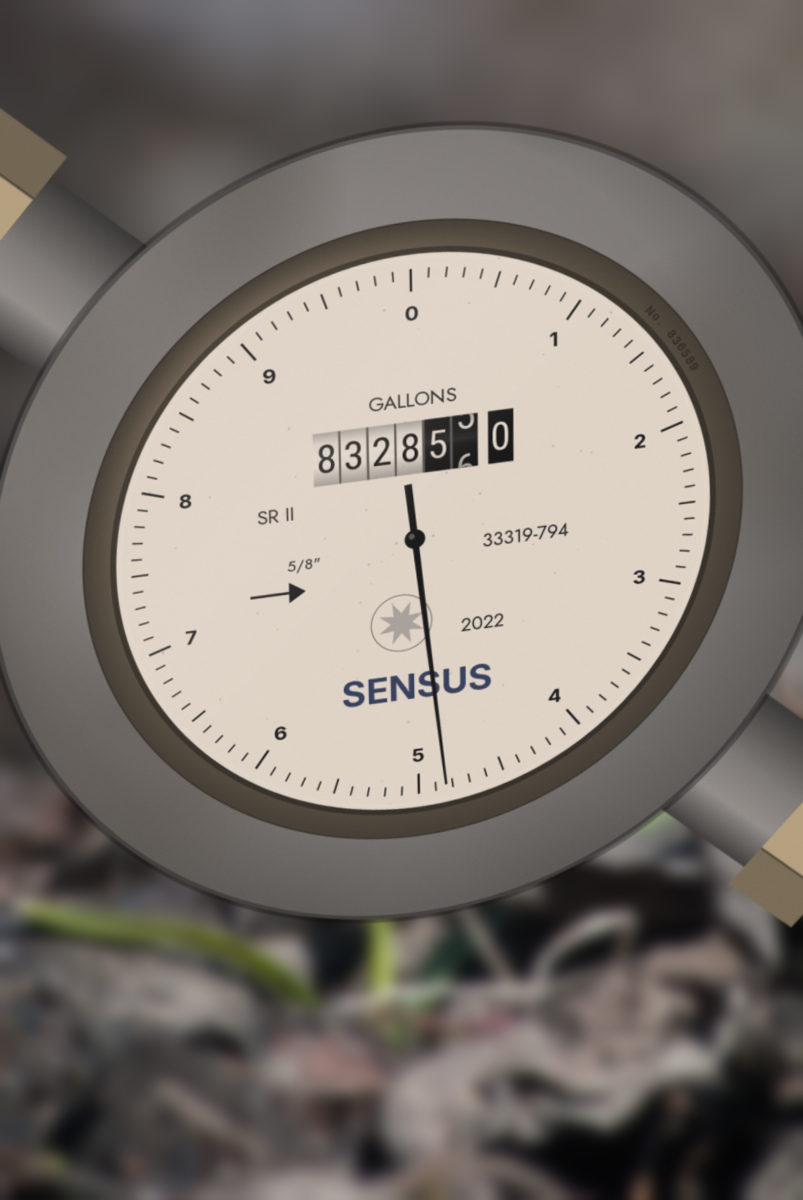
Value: 8328554.8
